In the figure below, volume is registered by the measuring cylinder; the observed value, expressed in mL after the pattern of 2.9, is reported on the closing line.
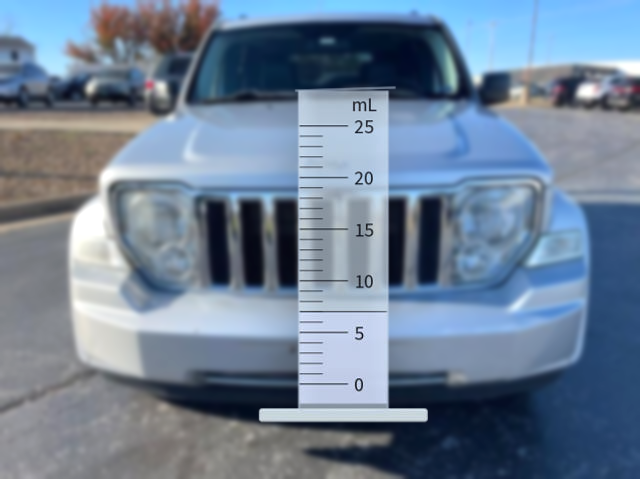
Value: 7
